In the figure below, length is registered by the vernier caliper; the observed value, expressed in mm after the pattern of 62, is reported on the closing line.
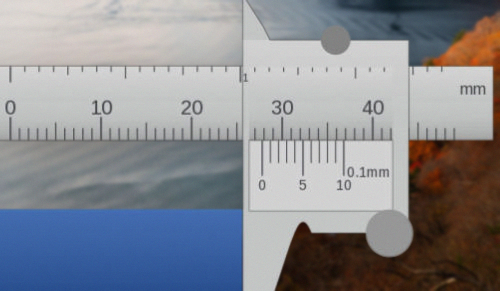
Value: 27.8
